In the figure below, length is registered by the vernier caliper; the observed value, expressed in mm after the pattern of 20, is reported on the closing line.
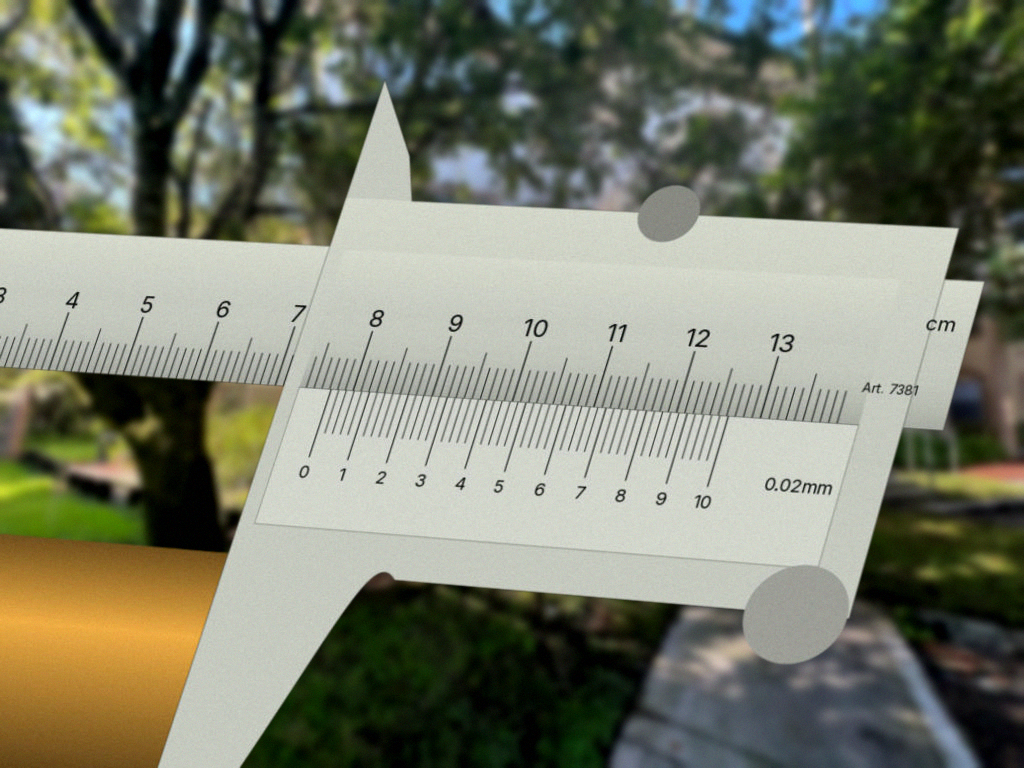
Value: 77.2
